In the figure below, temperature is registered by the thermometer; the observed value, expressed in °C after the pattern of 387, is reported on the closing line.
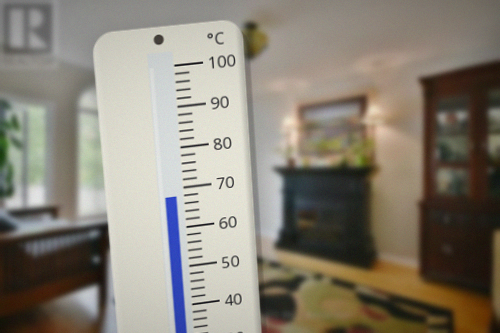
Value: 68
